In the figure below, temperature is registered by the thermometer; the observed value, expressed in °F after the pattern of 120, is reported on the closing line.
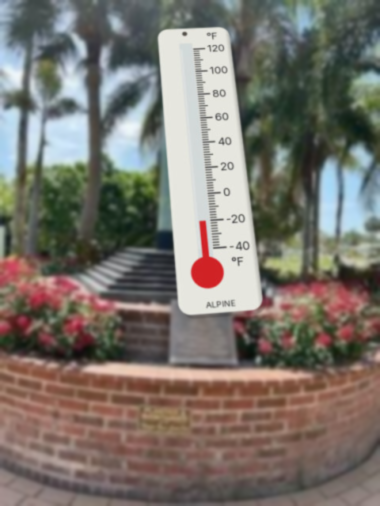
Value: -20
